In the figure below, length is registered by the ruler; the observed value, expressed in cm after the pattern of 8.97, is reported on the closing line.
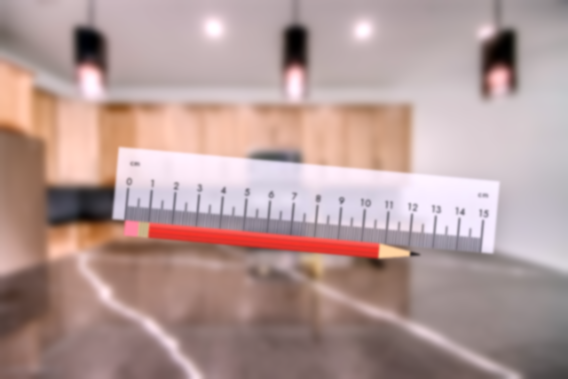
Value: 12.5
